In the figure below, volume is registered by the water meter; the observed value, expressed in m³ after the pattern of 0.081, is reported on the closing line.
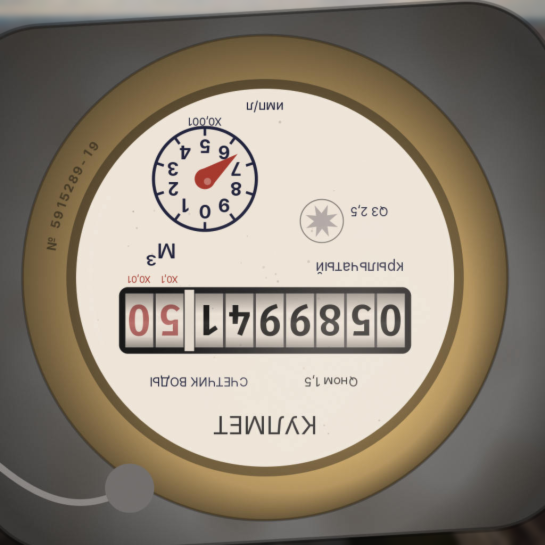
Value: 589941.506
